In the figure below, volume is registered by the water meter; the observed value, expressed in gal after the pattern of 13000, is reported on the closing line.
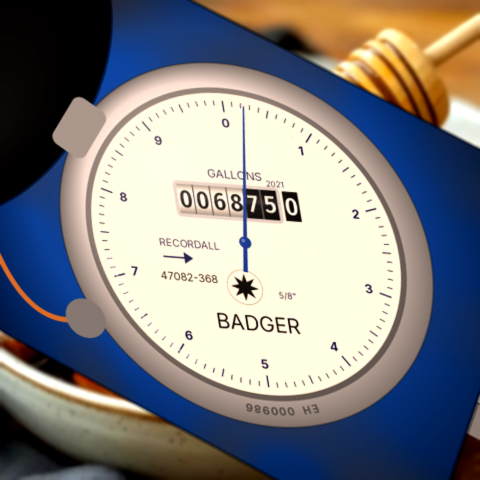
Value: 68750.2
